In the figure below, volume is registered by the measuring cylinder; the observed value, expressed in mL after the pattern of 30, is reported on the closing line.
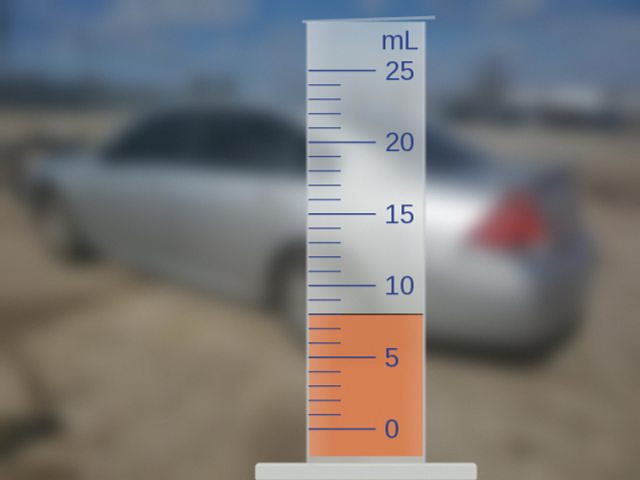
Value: 8
